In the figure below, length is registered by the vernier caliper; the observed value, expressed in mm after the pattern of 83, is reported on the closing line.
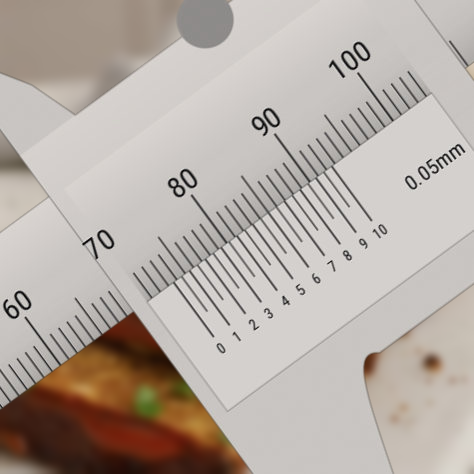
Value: 73.6
